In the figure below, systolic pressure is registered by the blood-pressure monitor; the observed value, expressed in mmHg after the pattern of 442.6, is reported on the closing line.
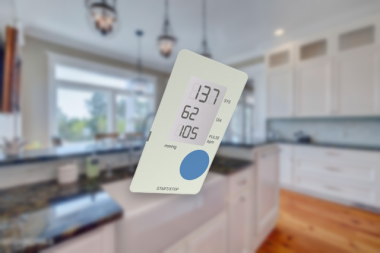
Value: 137
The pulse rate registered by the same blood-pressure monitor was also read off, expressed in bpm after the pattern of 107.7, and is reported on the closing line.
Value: 105
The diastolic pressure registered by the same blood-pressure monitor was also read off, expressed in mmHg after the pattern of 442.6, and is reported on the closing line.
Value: 62
